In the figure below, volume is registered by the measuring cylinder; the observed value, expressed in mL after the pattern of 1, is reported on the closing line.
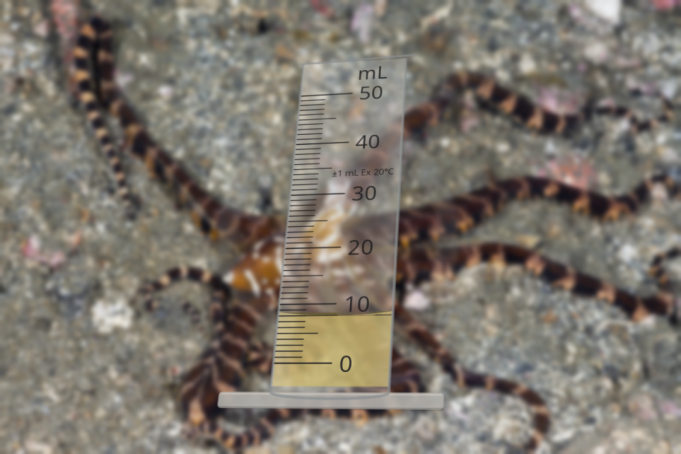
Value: 8
